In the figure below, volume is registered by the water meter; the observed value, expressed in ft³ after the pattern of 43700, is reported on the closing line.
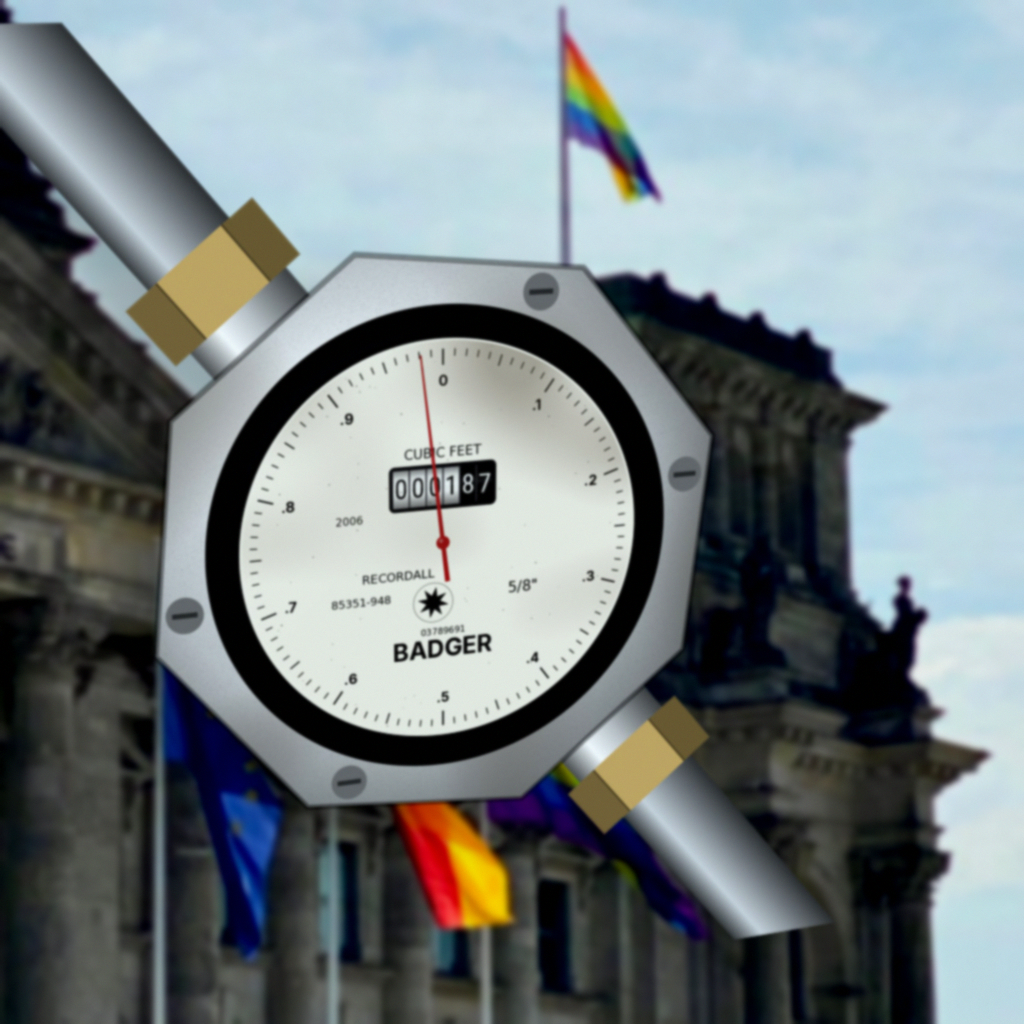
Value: 186.98
